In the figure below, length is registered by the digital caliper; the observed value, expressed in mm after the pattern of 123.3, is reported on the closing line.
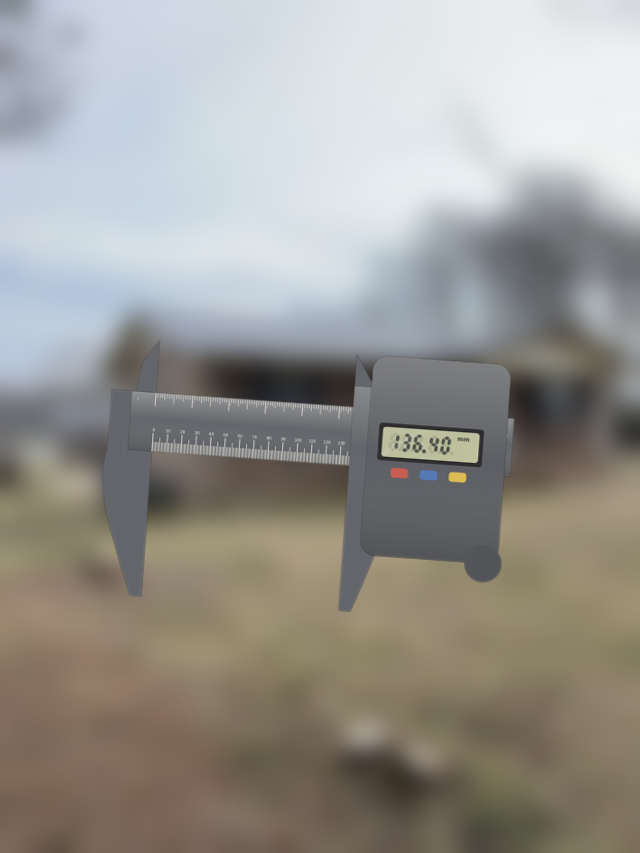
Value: 136.40
